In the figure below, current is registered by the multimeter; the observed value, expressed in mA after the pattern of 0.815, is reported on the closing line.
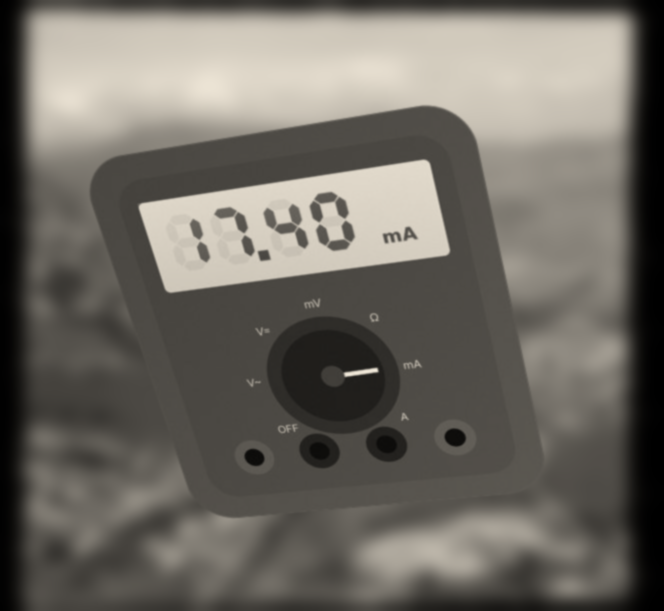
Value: 17.40
